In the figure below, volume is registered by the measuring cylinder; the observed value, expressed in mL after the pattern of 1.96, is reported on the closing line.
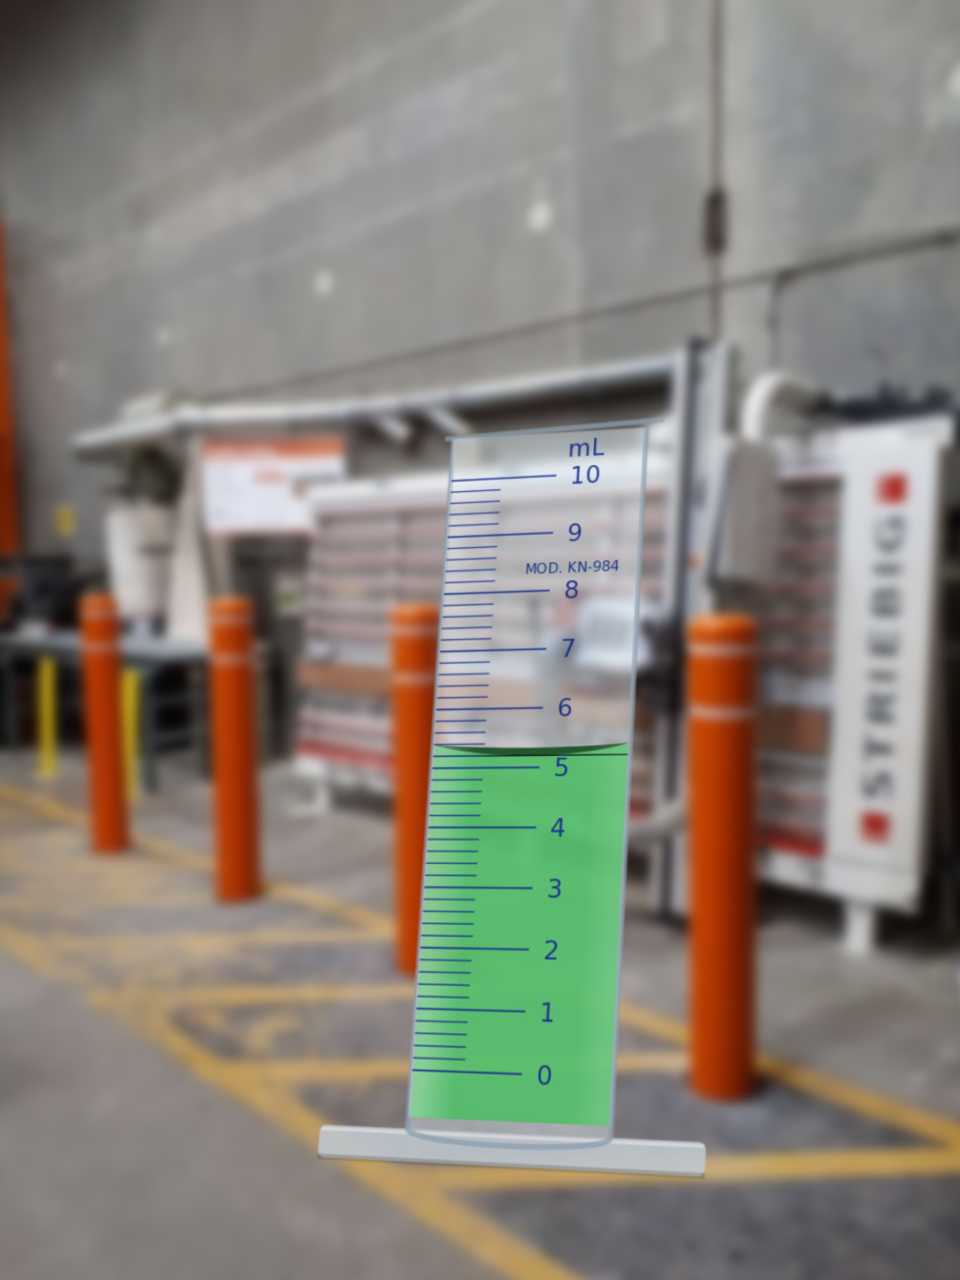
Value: 5.2
